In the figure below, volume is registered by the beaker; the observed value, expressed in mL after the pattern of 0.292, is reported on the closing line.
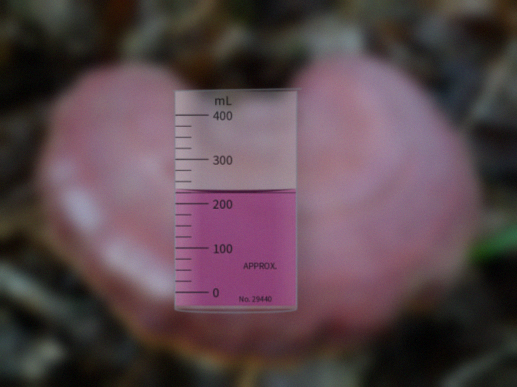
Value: 225
